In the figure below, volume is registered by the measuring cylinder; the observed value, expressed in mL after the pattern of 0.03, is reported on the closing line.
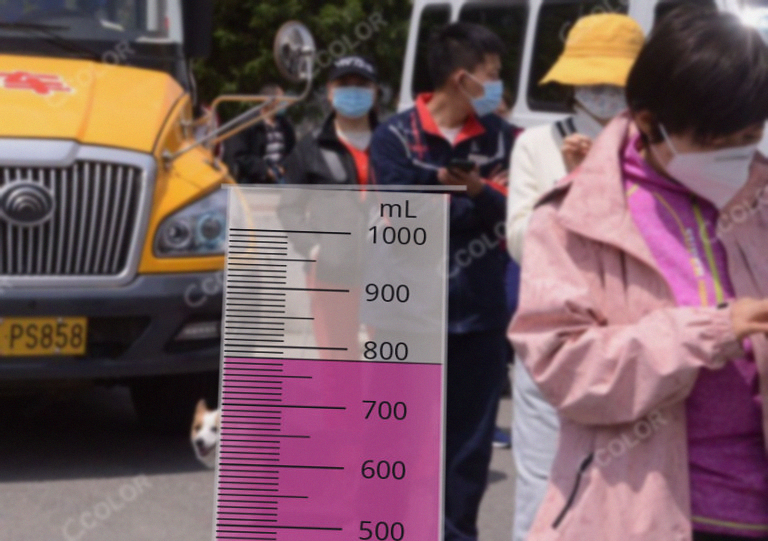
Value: 780
